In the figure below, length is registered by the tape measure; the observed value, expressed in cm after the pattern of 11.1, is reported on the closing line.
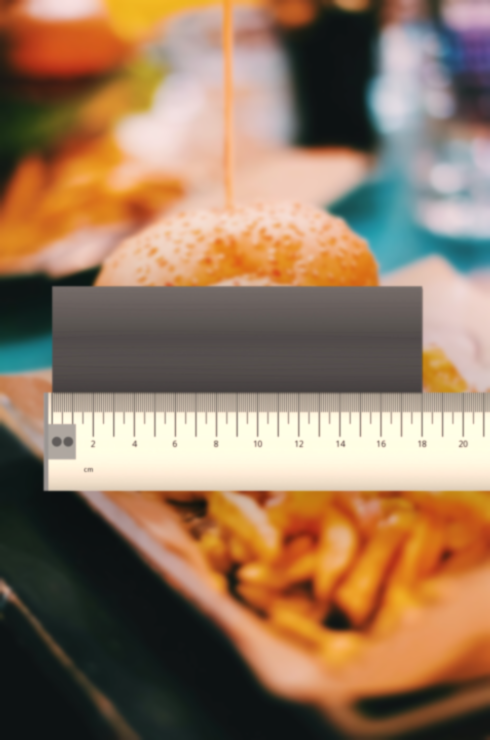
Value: 18
